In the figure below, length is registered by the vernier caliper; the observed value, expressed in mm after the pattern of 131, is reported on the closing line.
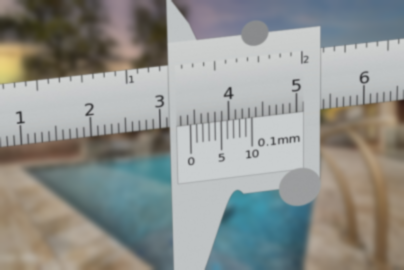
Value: 34.4
